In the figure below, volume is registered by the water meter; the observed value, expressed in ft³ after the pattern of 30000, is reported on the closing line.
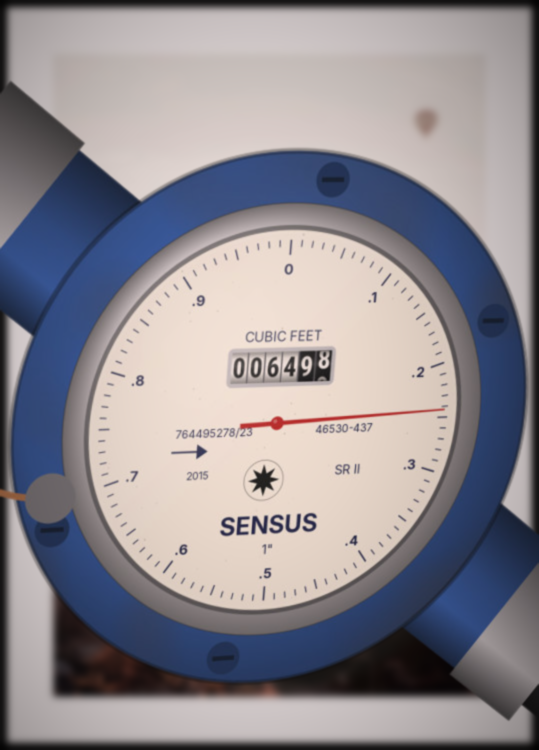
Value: 6498.24
